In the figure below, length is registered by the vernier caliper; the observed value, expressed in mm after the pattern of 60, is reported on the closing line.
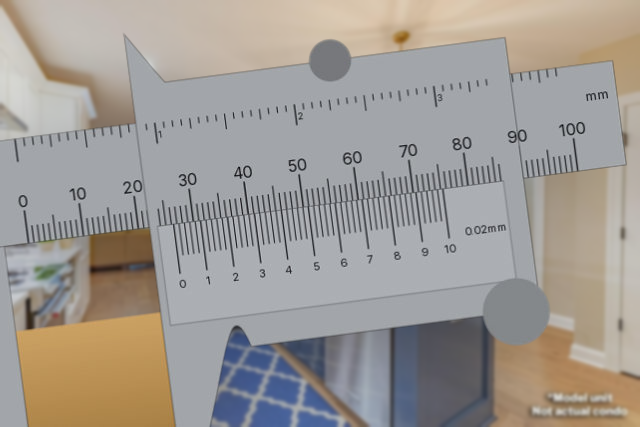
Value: 26.4
